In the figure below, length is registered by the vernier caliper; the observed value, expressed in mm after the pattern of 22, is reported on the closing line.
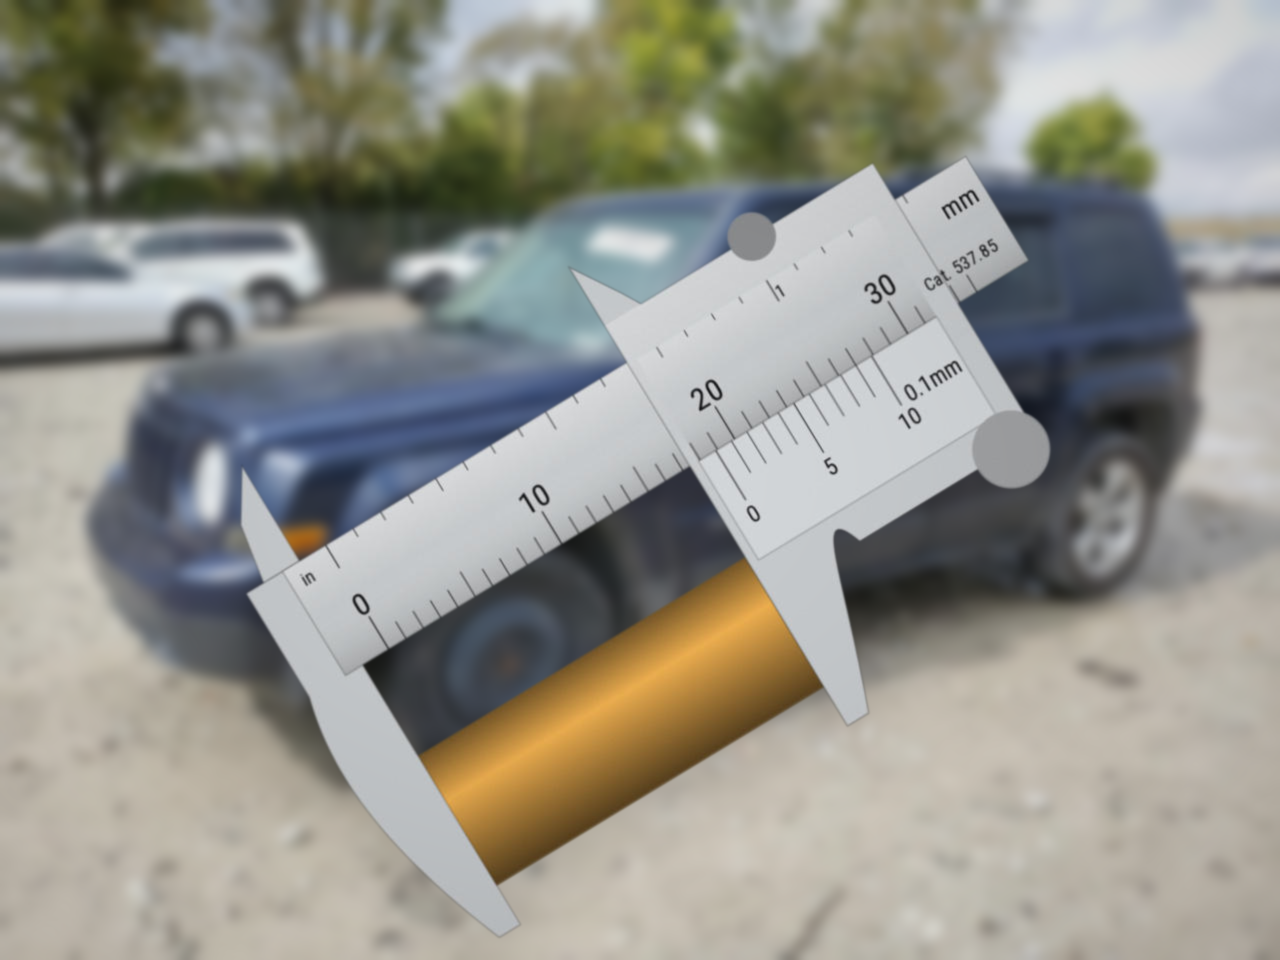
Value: 18.9
